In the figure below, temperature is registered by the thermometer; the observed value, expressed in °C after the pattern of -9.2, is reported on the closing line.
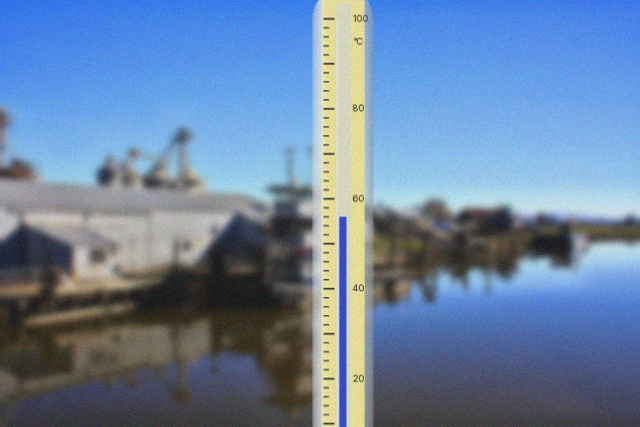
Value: 56
